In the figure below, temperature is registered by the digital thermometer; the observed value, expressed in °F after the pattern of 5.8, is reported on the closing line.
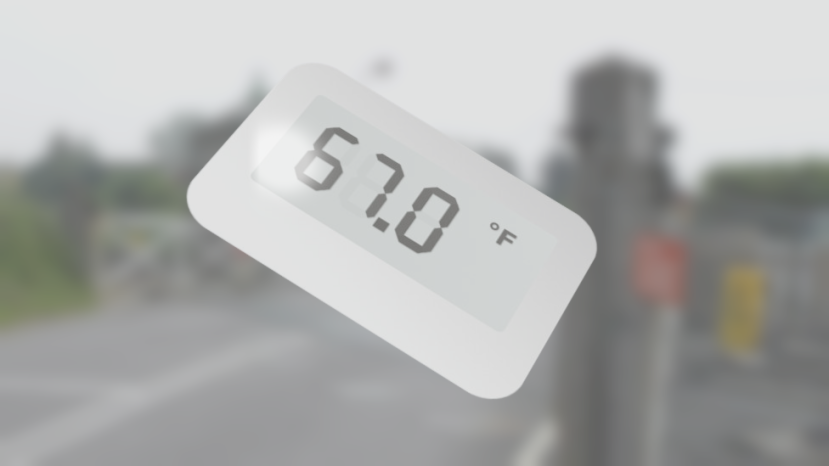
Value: 67.0
